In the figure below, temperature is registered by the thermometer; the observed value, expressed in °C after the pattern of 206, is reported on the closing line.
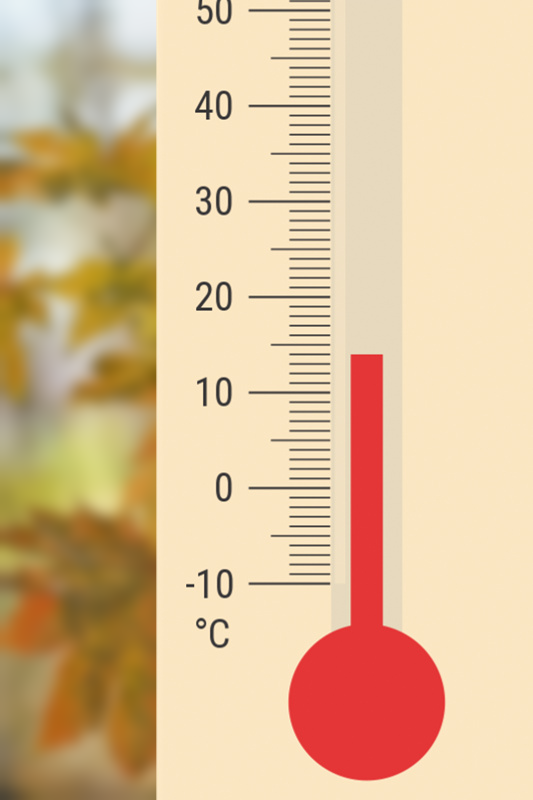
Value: 14
